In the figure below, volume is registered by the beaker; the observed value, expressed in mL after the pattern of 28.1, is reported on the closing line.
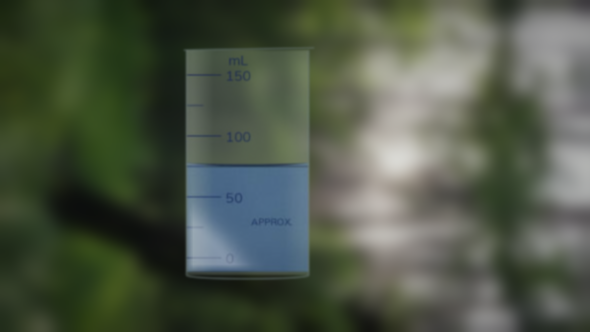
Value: 75
